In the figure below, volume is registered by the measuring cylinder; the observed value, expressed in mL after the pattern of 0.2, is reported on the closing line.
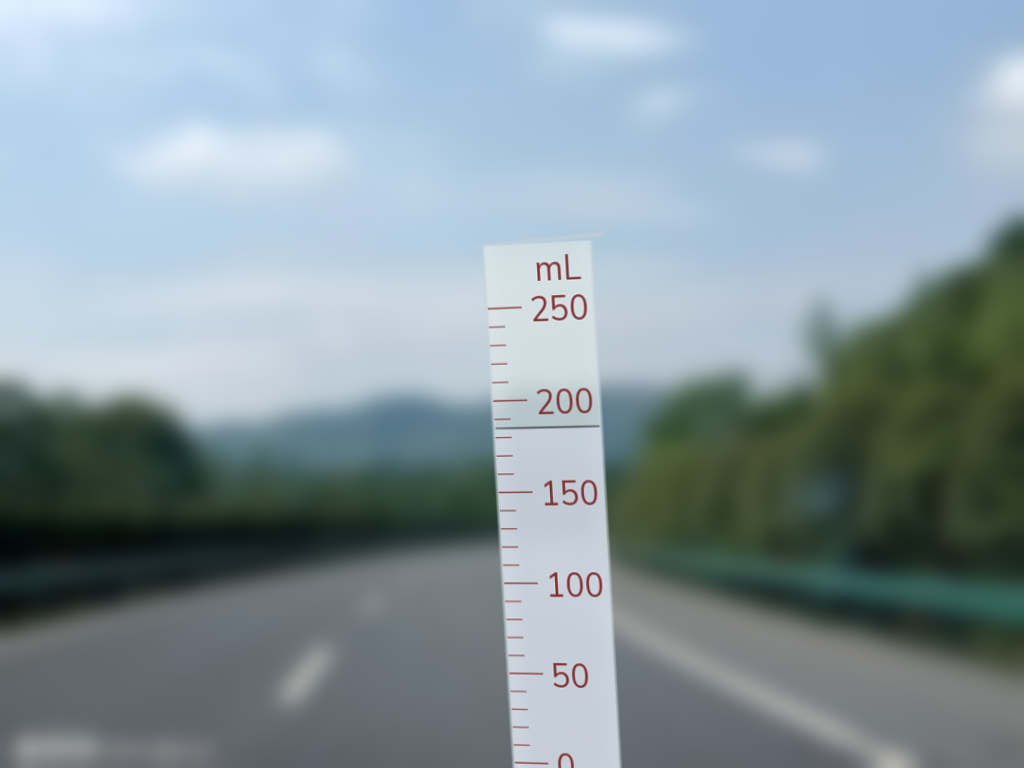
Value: 185
